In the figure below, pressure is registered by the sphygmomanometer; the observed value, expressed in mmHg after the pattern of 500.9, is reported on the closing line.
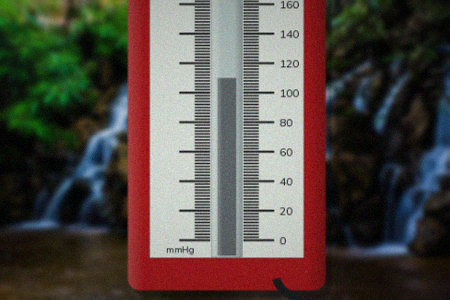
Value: 110
